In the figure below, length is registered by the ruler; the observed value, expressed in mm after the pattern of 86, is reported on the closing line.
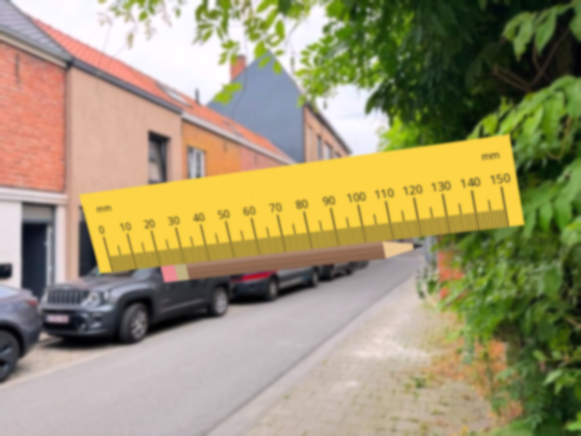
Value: 100
